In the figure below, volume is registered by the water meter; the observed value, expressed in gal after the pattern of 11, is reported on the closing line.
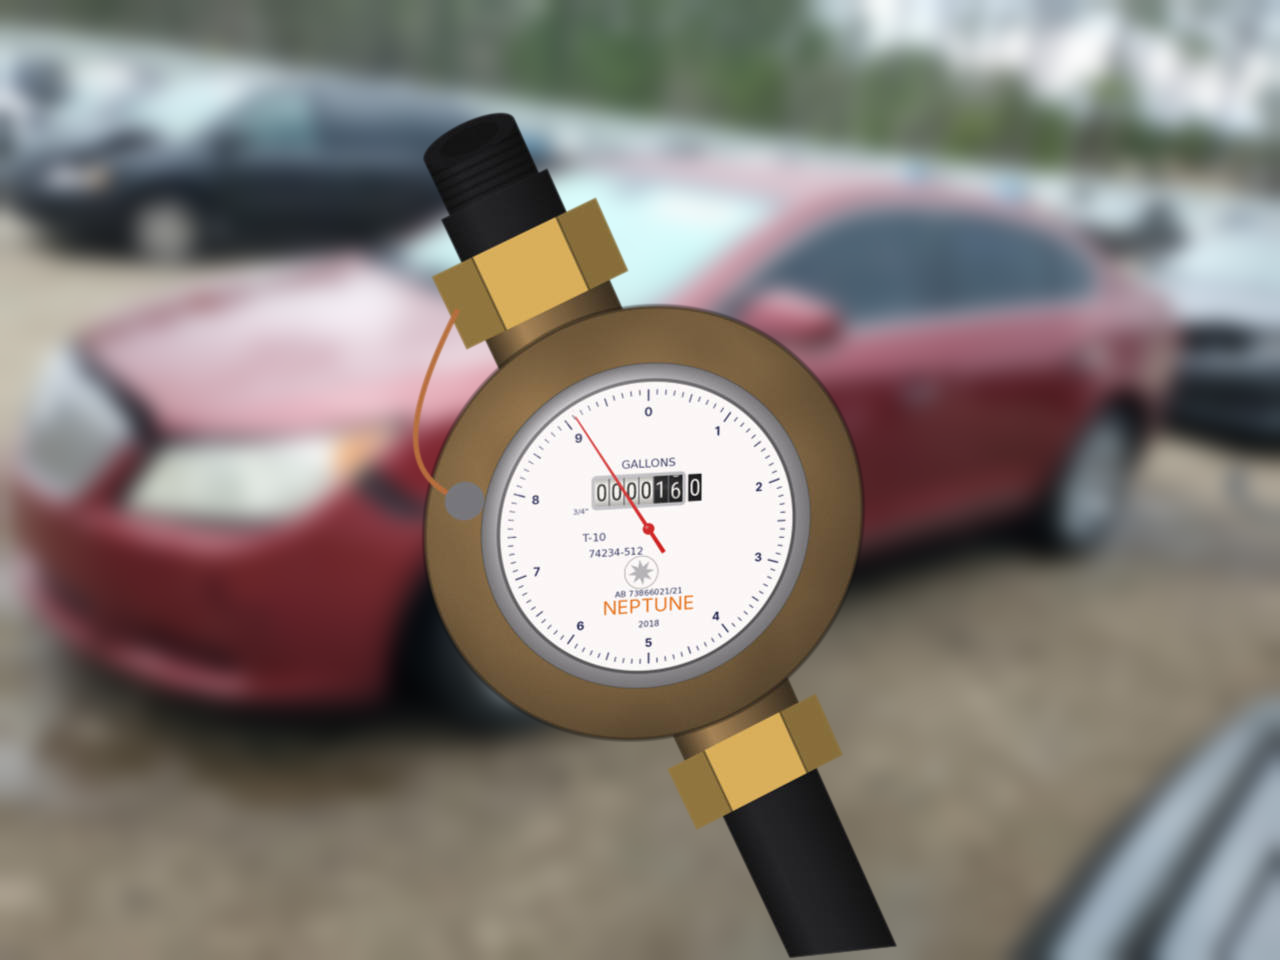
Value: 159.1
